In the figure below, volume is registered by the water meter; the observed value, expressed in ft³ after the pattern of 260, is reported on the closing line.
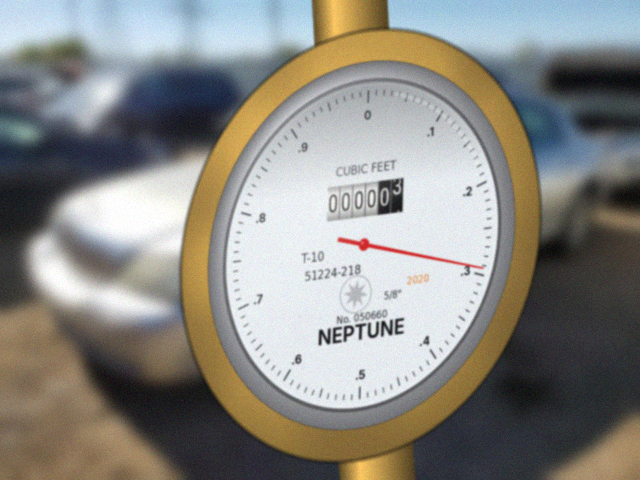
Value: 3.29
